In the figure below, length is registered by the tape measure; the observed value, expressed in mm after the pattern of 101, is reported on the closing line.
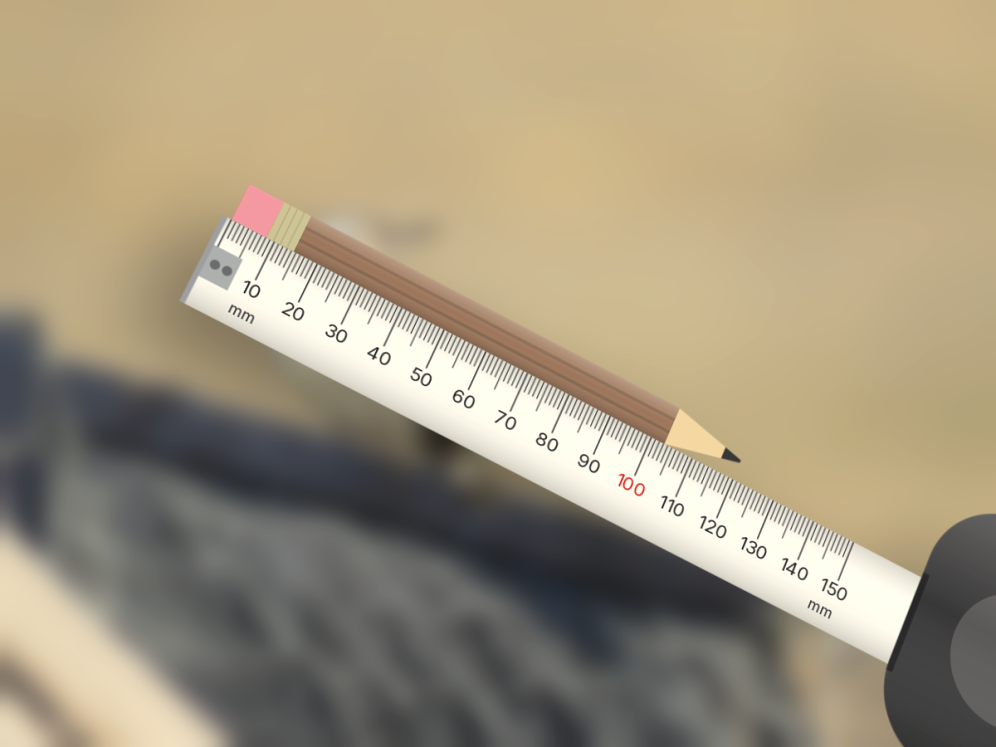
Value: 120
